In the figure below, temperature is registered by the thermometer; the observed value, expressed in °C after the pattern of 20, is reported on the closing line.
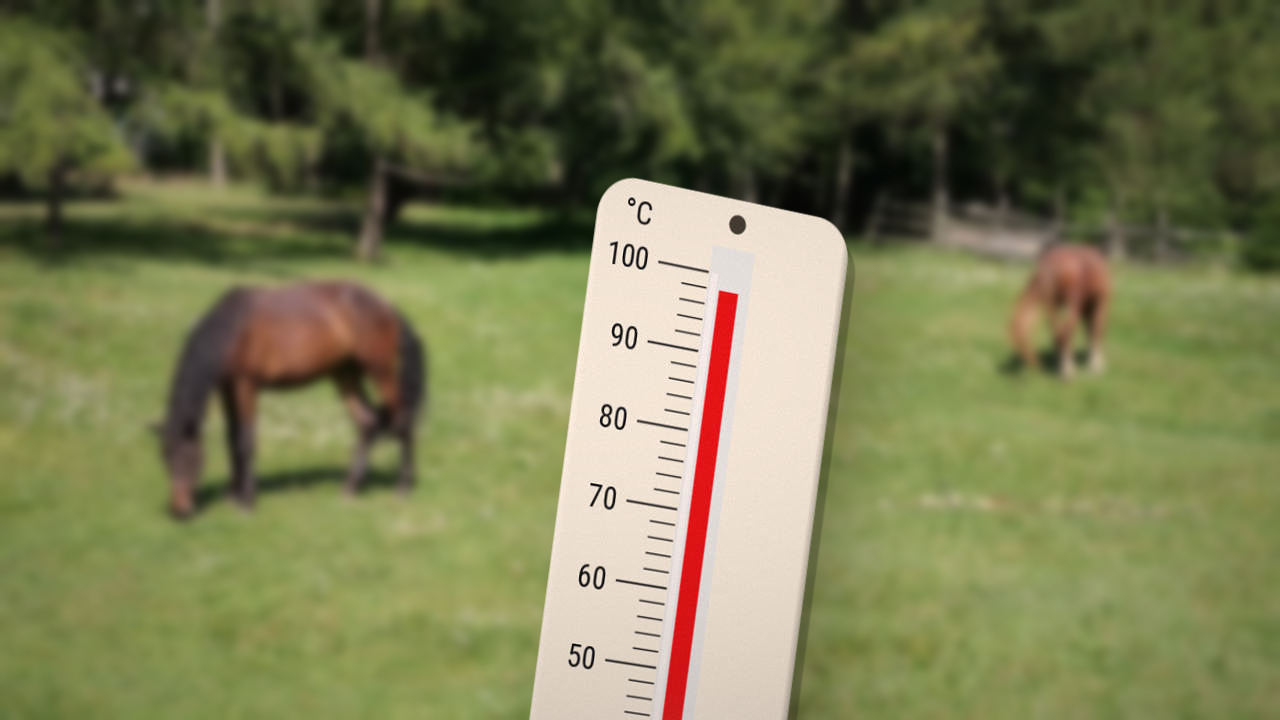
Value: 98
